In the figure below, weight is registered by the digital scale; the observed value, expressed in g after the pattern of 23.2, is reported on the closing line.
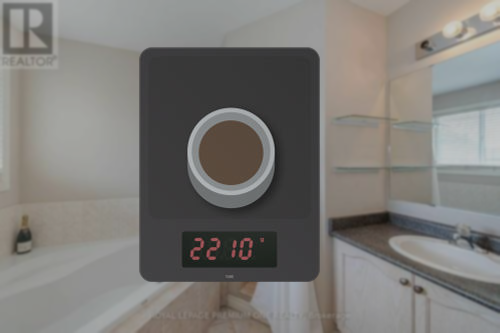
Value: 2210
